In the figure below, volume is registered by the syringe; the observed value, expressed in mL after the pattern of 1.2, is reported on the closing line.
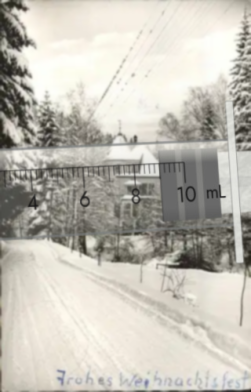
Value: 9
